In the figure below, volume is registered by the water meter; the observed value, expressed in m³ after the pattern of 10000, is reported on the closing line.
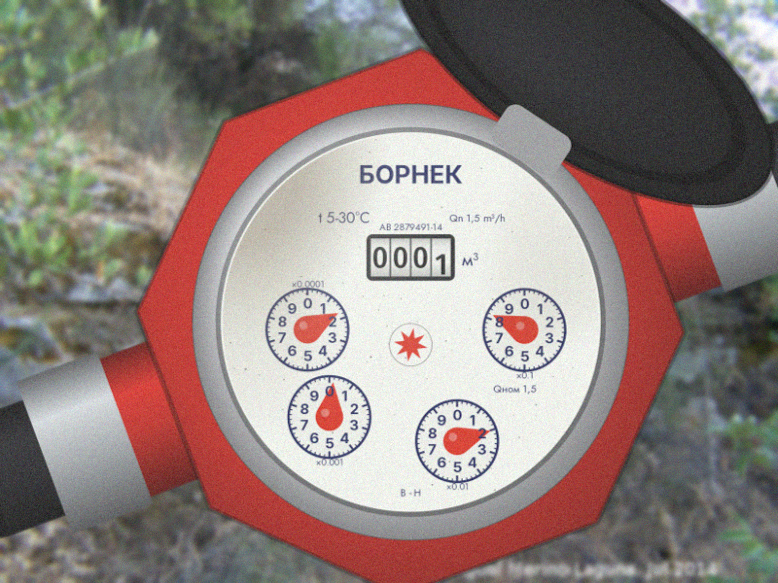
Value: 0.8201
